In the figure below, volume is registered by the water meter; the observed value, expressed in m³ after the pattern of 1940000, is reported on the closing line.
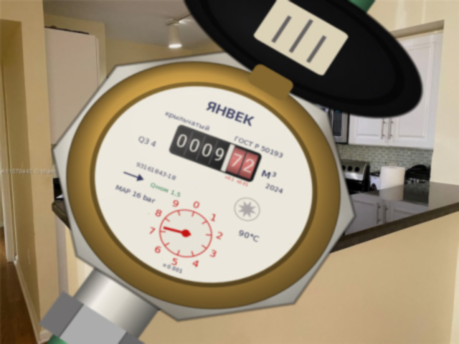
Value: 9.727
